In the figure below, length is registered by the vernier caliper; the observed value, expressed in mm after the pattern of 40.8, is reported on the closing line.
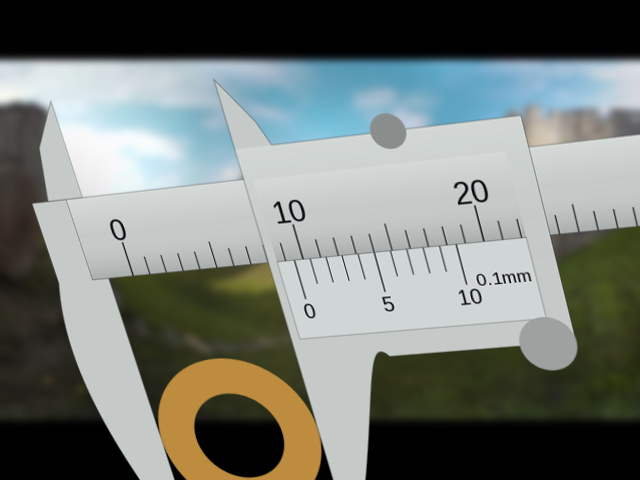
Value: 9.5
